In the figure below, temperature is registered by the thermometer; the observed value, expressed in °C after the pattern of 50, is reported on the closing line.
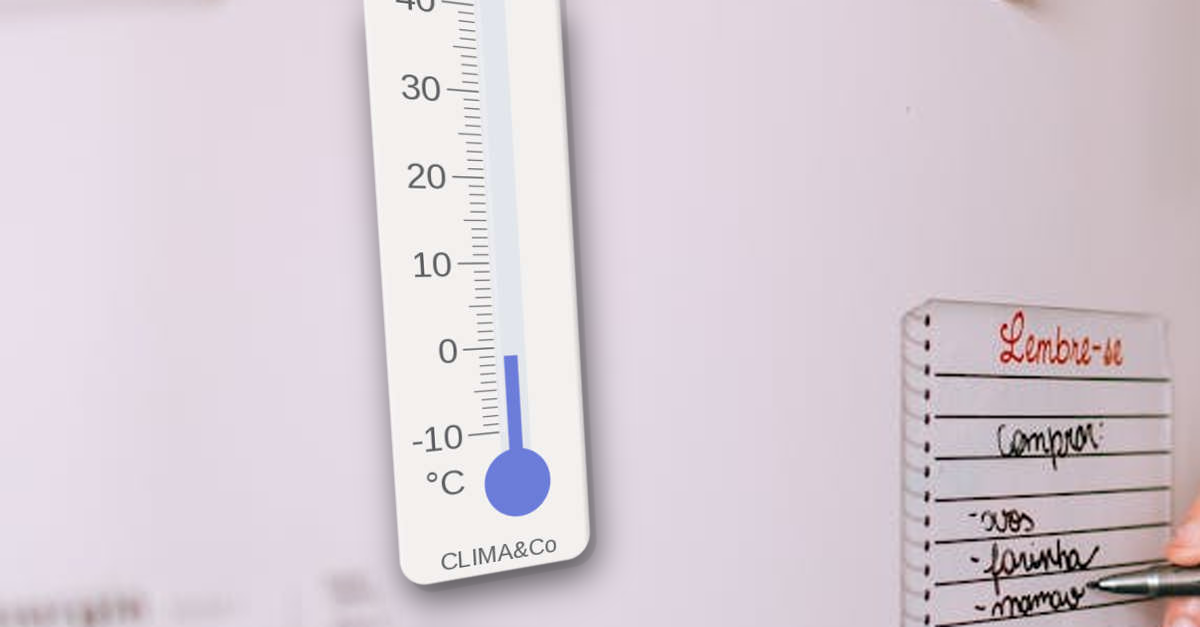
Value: -1
